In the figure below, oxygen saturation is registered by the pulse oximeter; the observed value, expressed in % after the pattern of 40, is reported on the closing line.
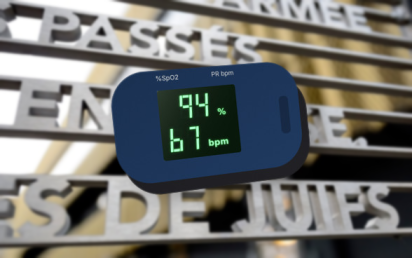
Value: 94
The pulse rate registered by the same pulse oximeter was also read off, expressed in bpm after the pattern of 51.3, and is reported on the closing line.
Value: 67
